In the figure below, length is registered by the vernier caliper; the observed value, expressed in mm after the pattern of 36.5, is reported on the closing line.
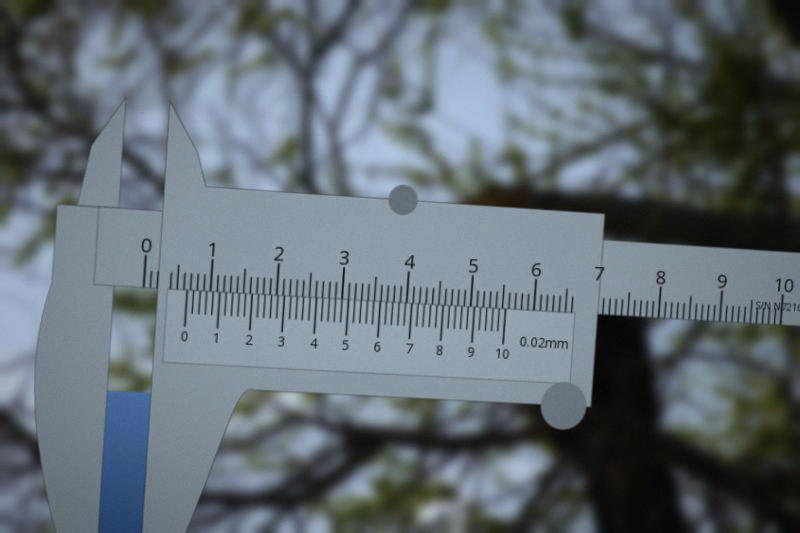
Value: 6.5
